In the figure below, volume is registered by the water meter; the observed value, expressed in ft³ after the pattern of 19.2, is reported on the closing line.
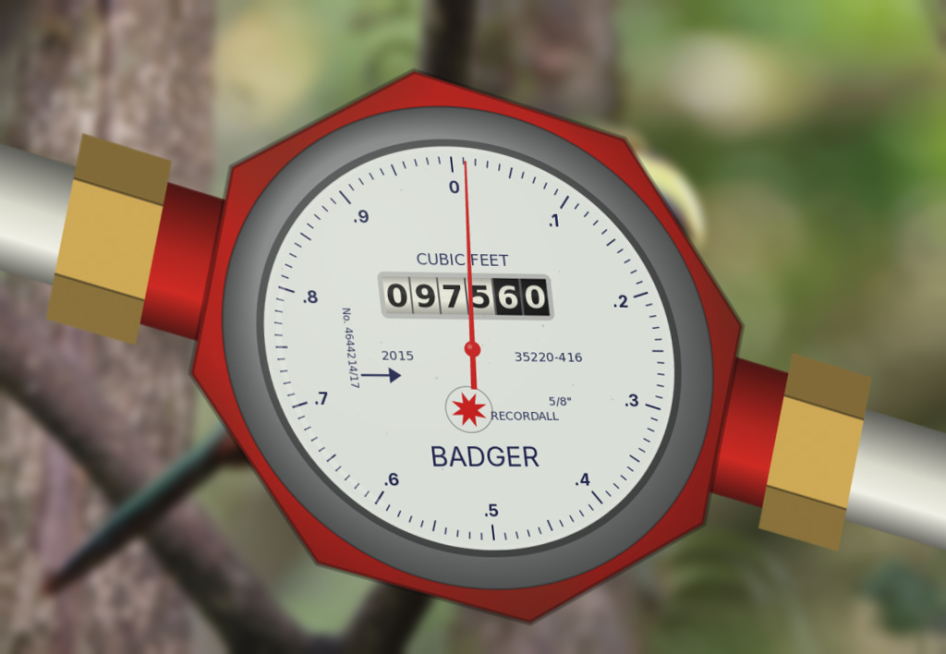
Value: 97560.01
